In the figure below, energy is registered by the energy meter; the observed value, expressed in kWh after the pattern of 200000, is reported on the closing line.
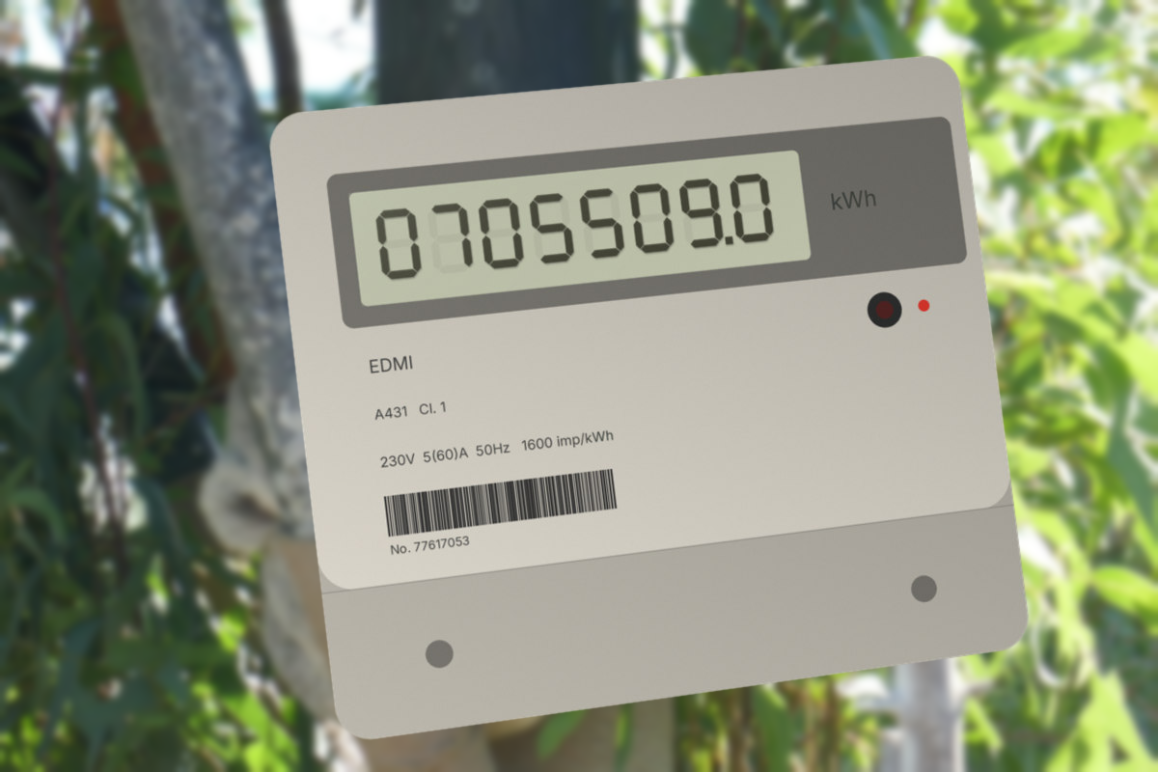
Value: 705509.0
